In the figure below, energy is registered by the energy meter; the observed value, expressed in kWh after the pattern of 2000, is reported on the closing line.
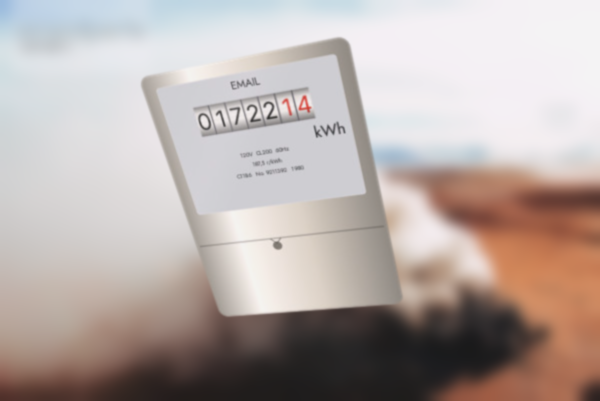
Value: 1722.14
